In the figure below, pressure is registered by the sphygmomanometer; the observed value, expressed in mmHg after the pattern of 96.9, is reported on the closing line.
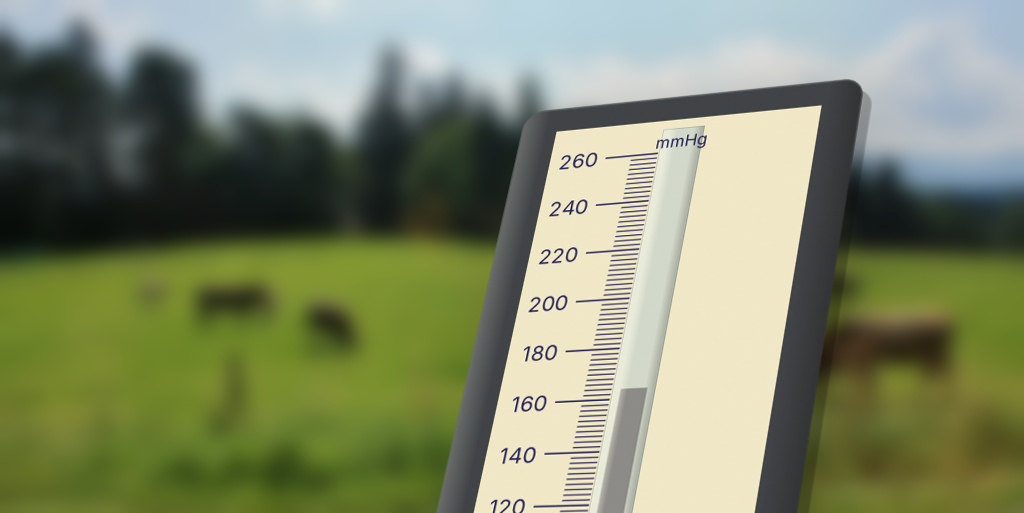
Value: 164
